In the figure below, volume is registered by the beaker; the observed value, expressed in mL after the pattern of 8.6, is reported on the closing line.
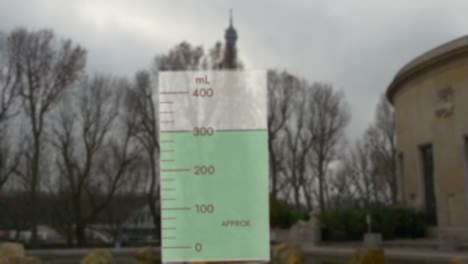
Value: 300
